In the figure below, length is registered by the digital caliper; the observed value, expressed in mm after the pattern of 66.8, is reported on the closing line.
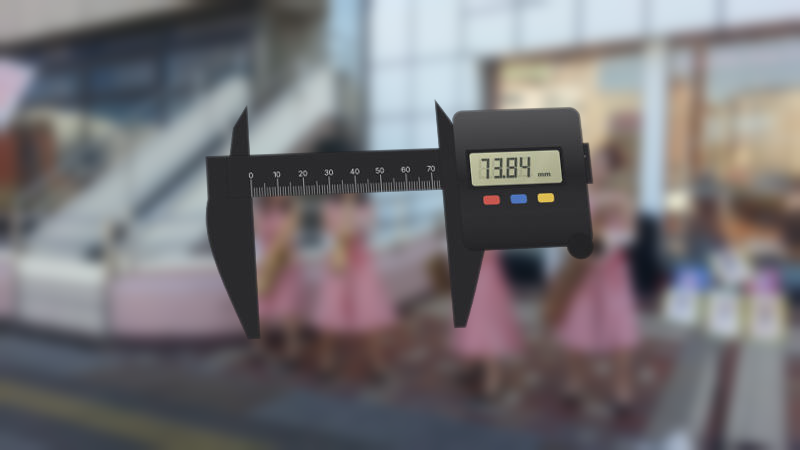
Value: 73.84
